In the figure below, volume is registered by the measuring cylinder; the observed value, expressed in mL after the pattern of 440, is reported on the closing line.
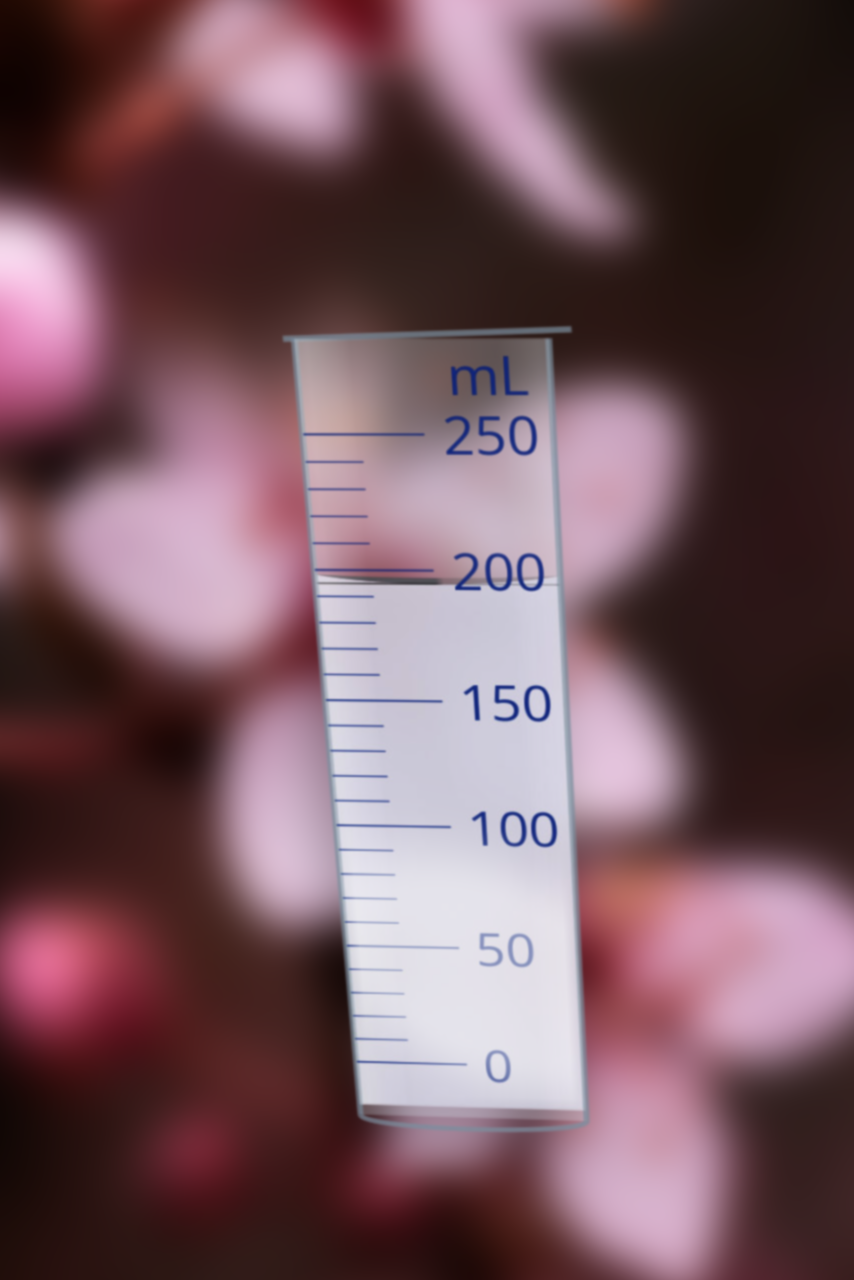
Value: 195
